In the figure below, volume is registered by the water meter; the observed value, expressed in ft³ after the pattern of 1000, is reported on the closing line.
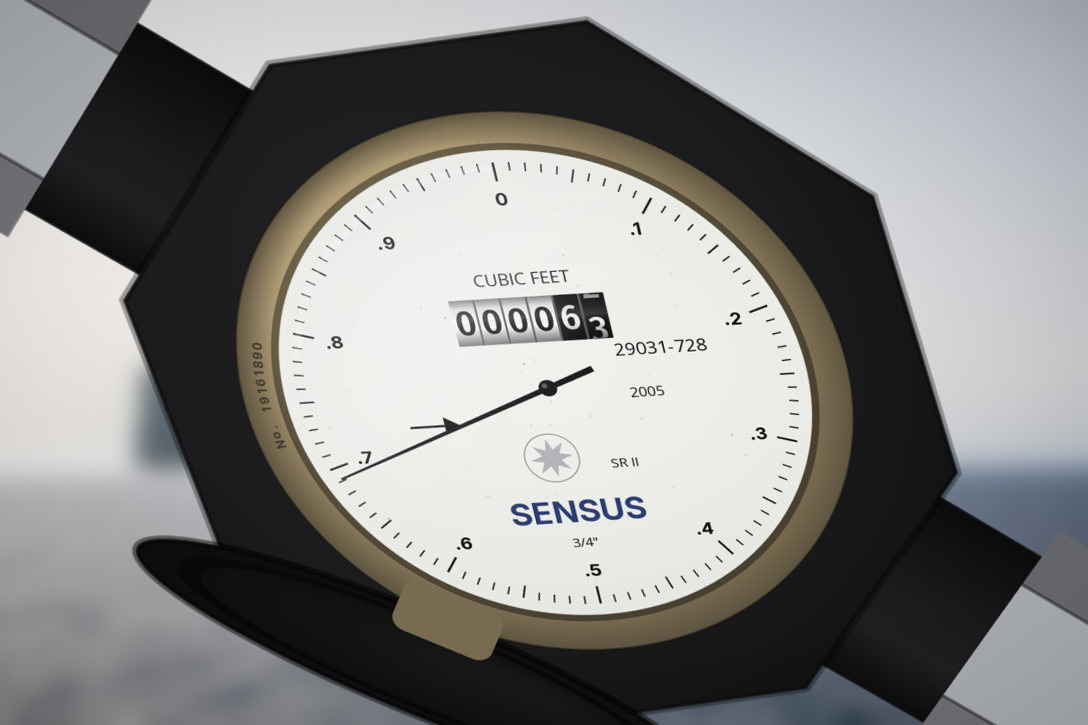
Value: 62.69
